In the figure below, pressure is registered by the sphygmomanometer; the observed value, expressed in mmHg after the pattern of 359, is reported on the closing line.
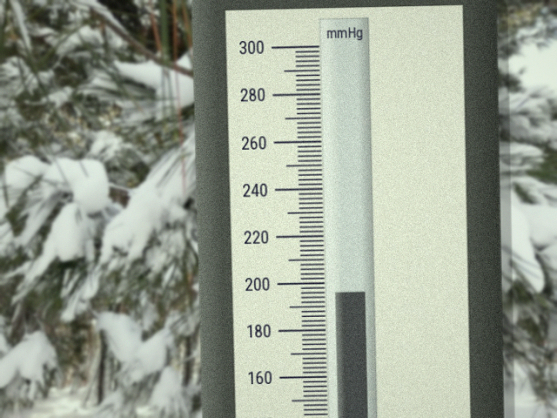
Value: 196
